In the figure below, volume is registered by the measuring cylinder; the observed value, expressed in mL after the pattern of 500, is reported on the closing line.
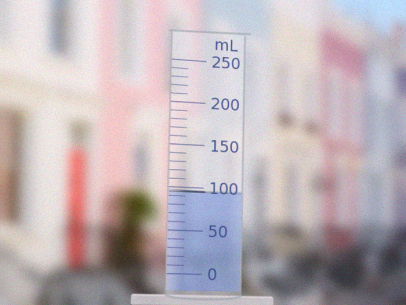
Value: 95
